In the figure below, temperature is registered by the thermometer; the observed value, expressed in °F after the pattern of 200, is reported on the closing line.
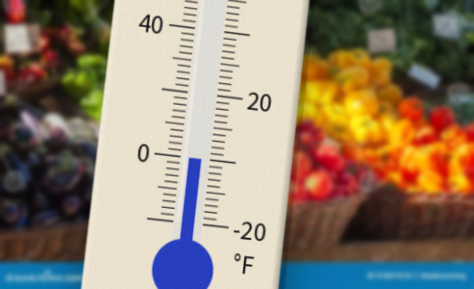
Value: 0
